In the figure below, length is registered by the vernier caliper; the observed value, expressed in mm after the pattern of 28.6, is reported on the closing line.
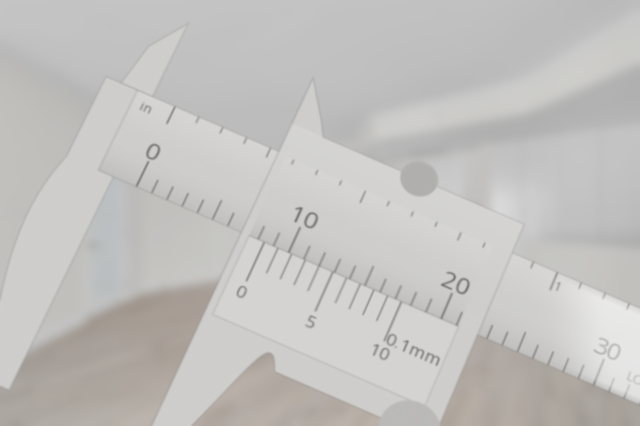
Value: 8.4
